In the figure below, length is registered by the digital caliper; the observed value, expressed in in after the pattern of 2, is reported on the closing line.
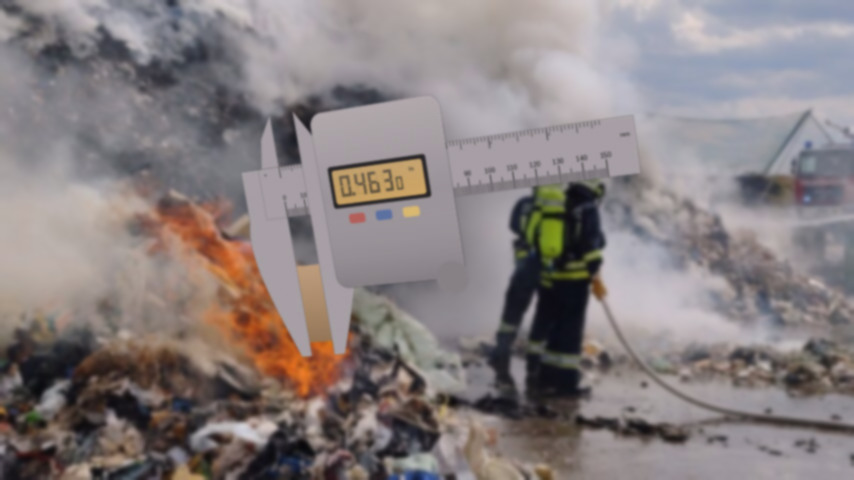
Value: 0.4630
